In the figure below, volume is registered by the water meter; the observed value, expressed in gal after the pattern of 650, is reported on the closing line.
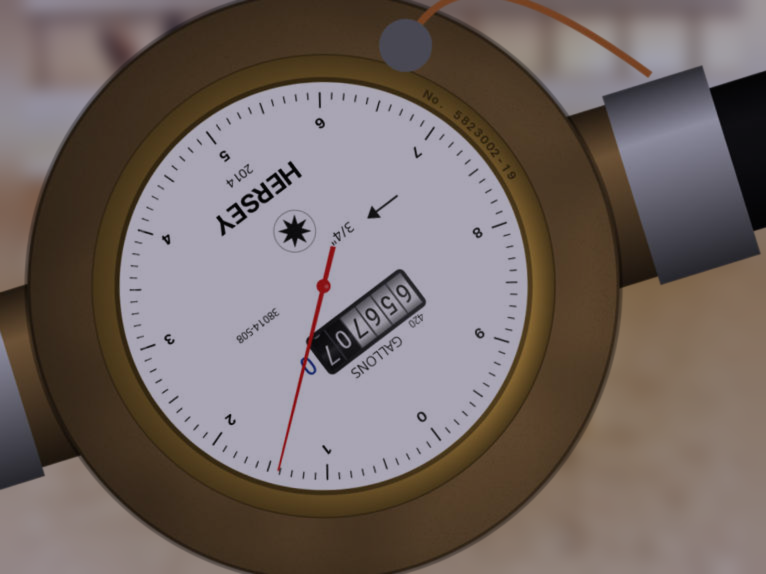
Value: 6567071.4
